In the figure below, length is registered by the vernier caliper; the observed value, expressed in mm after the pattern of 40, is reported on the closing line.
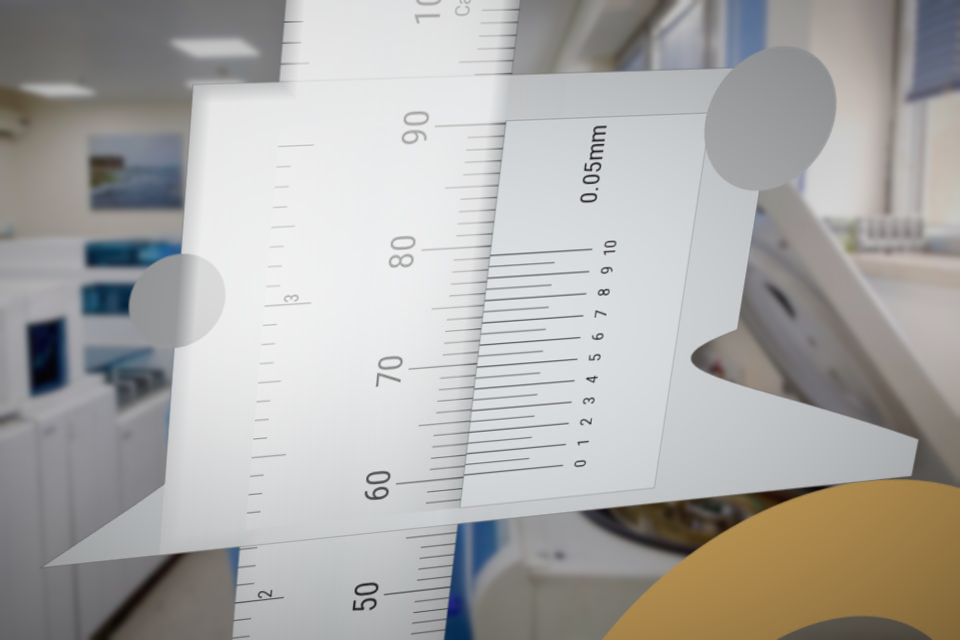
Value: 60.2
